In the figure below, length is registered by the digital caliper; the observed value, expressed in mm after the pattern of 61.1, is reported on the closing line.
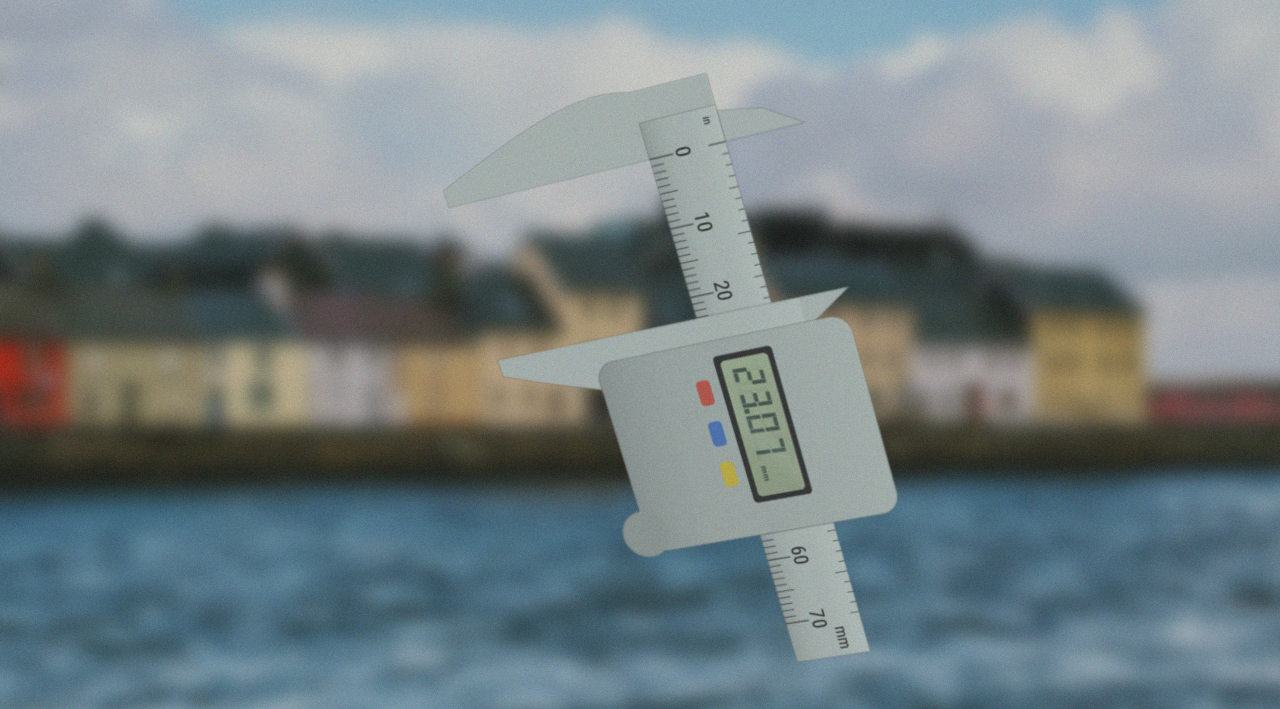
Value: 23.07
